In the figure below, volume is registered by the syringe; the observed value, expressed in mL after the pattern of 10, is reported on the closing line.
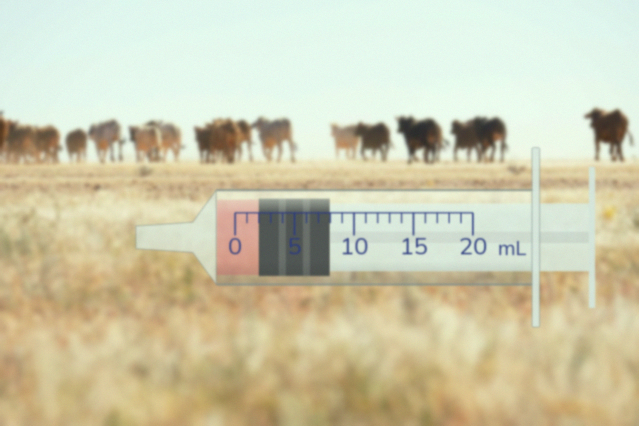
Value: 2
